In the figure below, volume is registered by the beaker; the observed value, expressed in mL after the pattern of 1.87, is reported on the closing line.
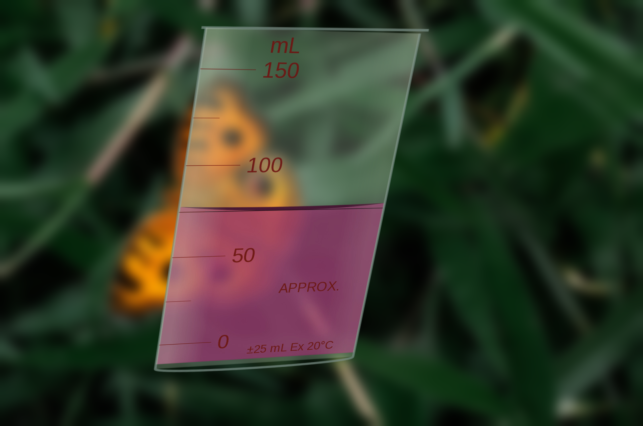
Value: 75
